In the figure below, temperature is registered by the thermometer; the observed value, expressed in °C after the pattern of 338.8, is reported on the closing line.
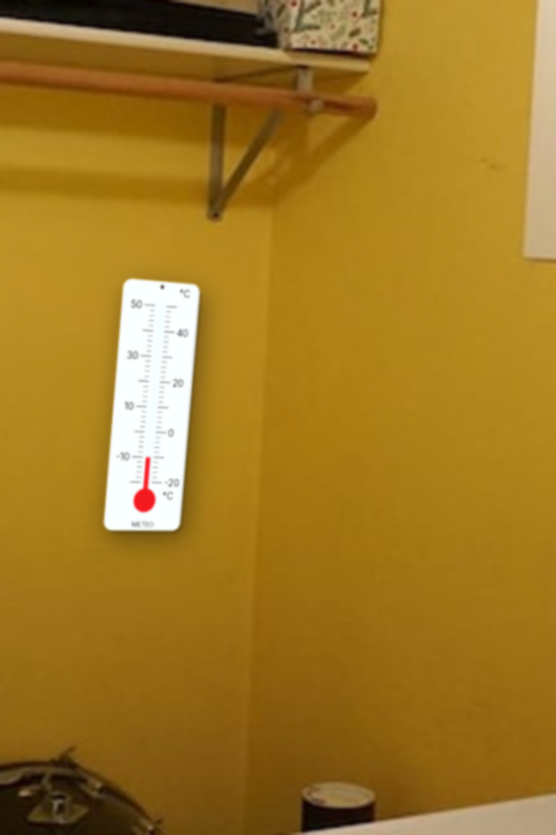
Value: -10
